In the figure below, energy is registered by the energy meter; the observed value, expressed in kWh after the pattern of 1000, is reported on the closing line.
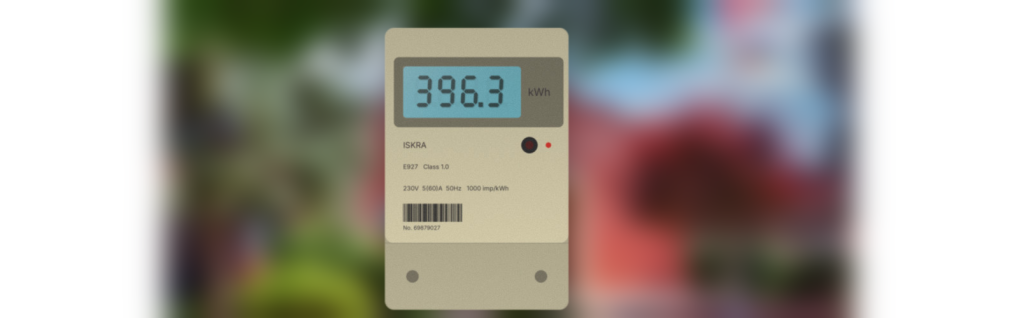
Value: 396.3
